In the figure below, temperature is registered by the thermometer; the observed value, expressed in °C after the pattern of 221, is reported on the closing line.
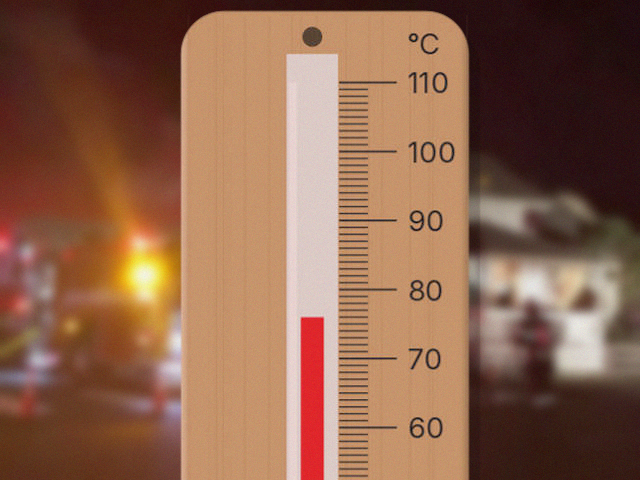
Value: 76
